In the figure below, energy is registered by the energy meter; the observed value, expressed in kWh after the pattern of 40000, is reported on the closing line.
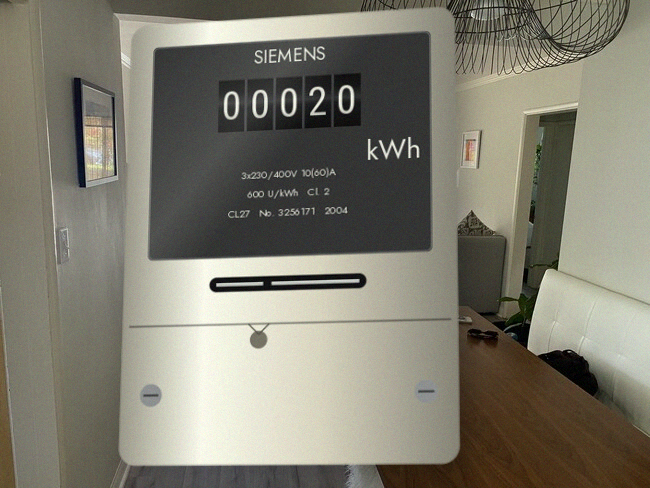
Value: 20
